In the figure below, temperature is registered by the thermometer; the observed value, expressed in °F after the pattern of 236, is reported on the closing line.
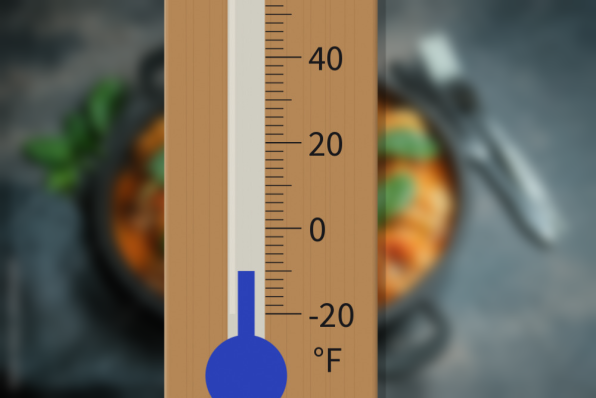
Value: -10
